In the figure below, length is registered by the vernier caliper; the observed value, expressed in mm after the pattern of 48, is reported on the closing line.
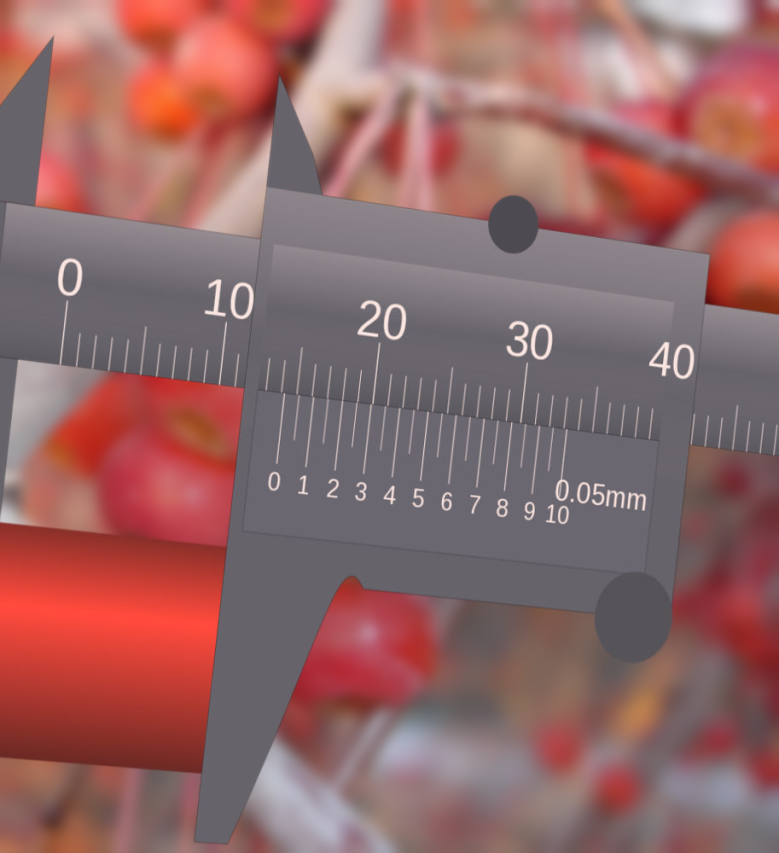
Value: 14.2
